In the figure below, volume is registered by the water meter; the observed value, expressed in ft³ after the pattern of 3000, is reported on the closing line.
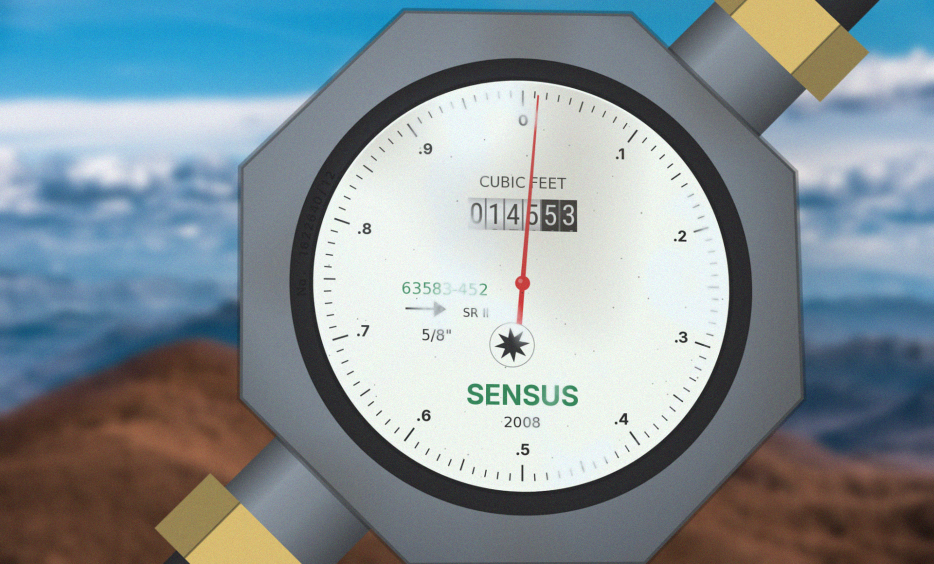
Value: 14553.01
